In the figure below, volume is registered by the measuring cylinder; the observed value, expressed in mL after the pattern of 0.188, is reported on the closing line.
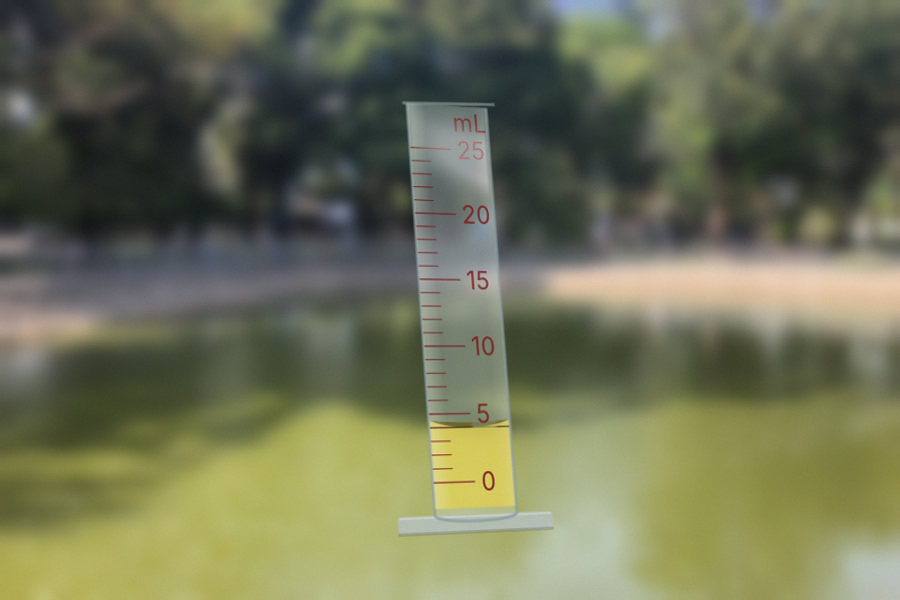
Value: 4
